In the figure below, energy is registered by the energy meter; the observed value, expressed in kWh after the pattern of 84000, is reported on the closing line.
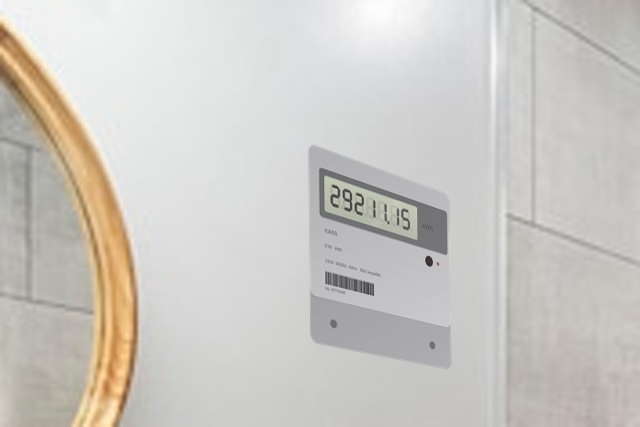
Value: 29211.15
